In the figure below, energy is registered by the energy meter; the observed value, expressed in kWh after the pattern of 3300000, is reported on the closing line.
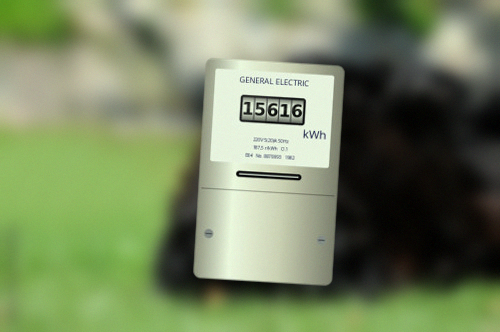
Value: 15616
